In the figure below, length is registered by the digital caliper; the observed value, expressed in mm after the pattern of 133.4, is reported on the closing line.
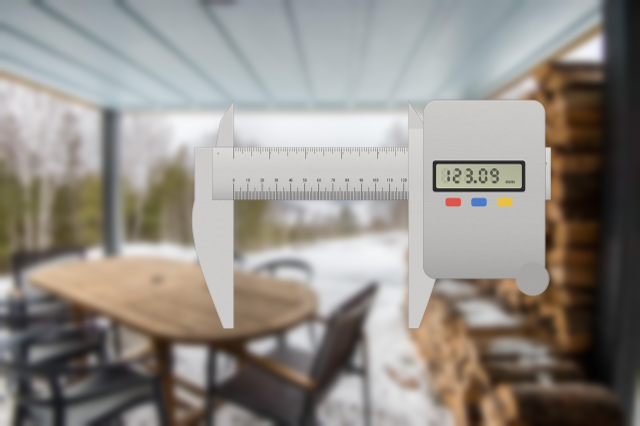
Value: 123.09
